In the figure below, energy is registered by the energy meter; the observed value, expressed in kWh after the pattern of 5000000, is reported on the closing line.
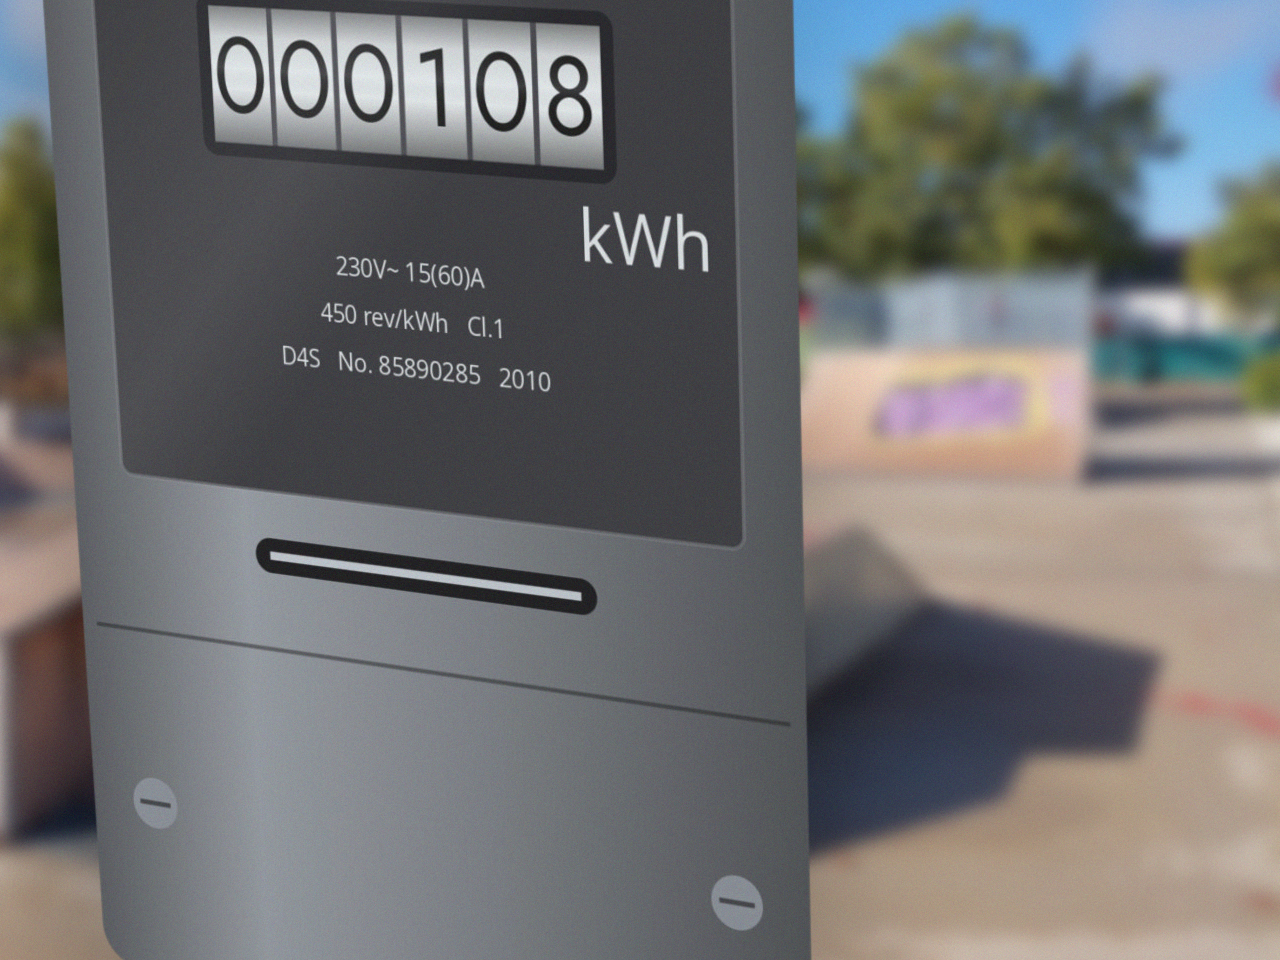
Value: 108
